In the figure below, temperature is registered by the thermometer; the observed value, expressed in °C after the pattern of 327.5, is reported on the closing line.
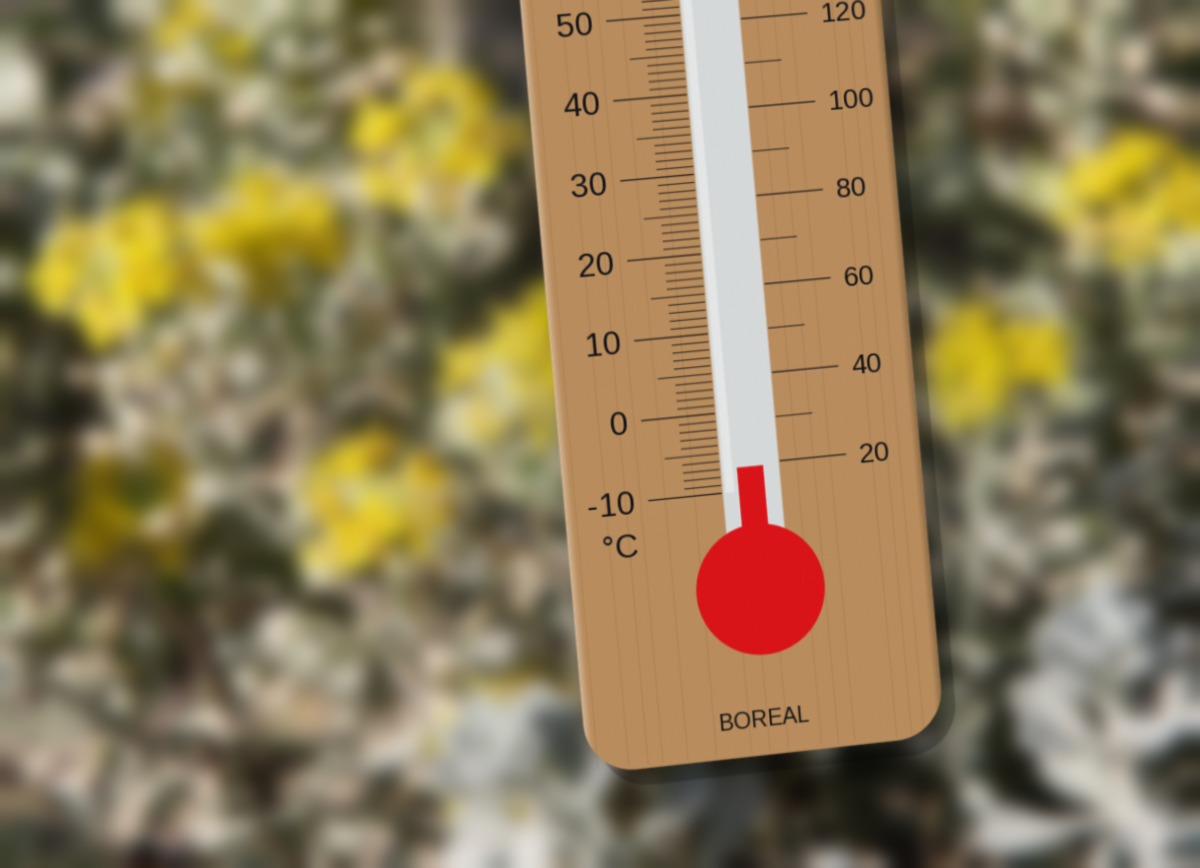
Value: -7
